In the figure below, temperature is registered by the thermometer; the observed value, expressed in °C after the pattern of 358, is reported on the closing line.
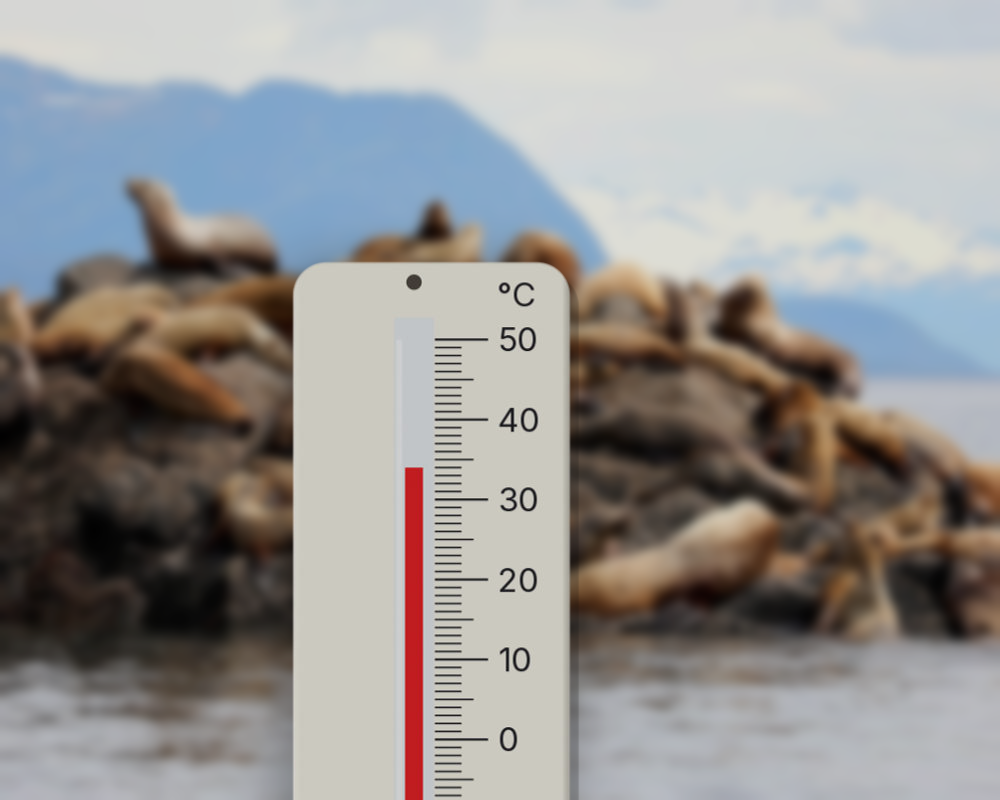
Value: 34
